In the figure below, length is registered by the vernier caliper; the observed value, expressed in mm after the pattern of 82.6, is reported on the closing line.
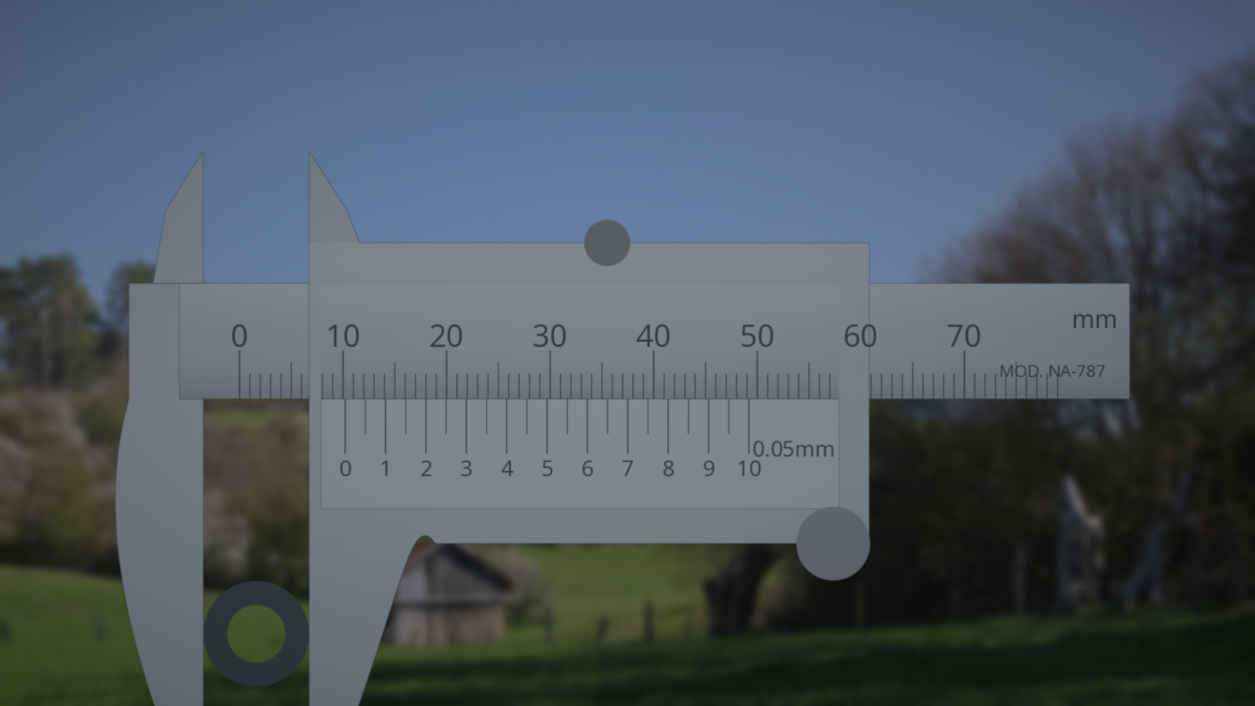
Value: 10.2
